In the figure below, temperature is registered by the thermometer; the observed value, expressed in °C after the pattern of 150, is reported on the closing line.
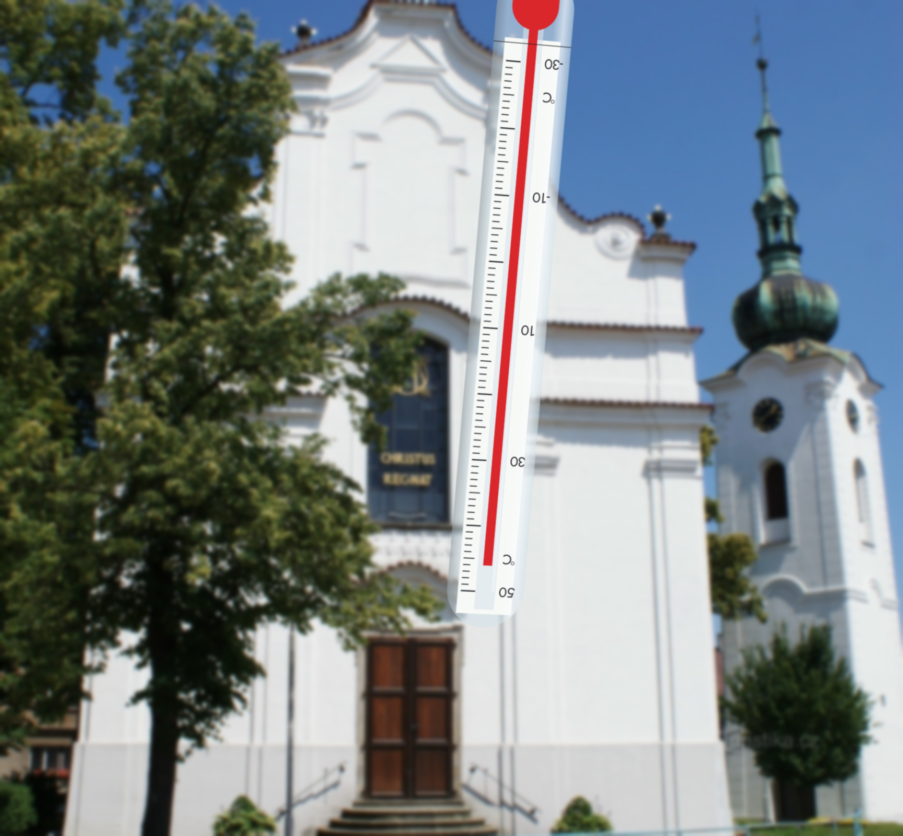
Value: 46
